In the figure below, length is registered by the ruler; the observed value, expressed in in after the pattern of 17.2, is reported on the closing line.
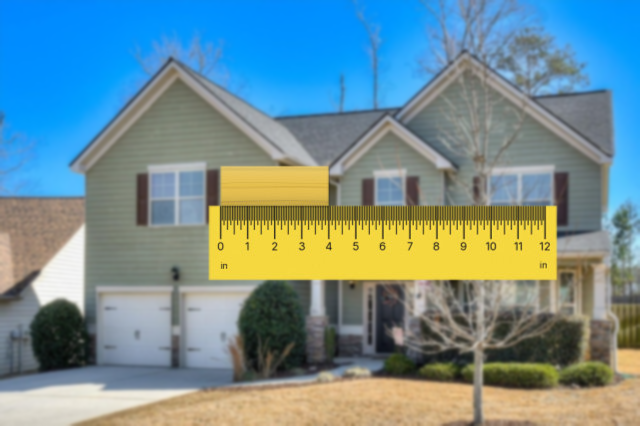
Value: 4
